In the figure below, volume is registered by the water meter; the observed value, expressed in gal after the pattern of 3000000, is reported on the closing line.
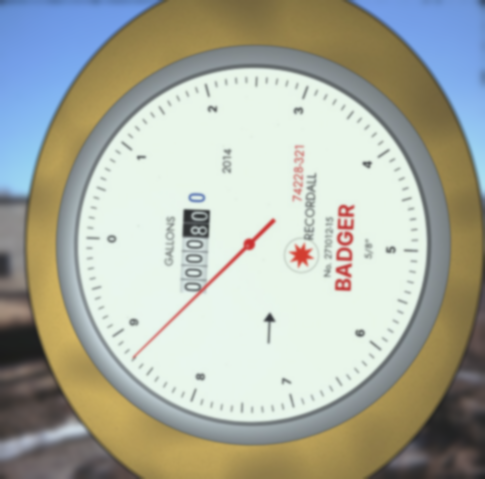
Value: 798.7
